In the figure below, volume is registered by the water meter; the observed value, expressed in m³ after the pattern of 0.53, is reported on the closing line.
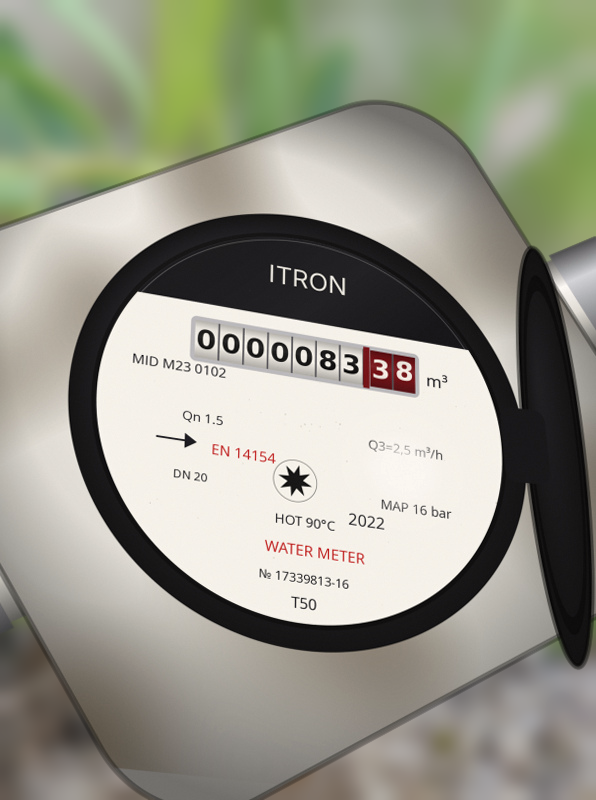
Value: 83.38
